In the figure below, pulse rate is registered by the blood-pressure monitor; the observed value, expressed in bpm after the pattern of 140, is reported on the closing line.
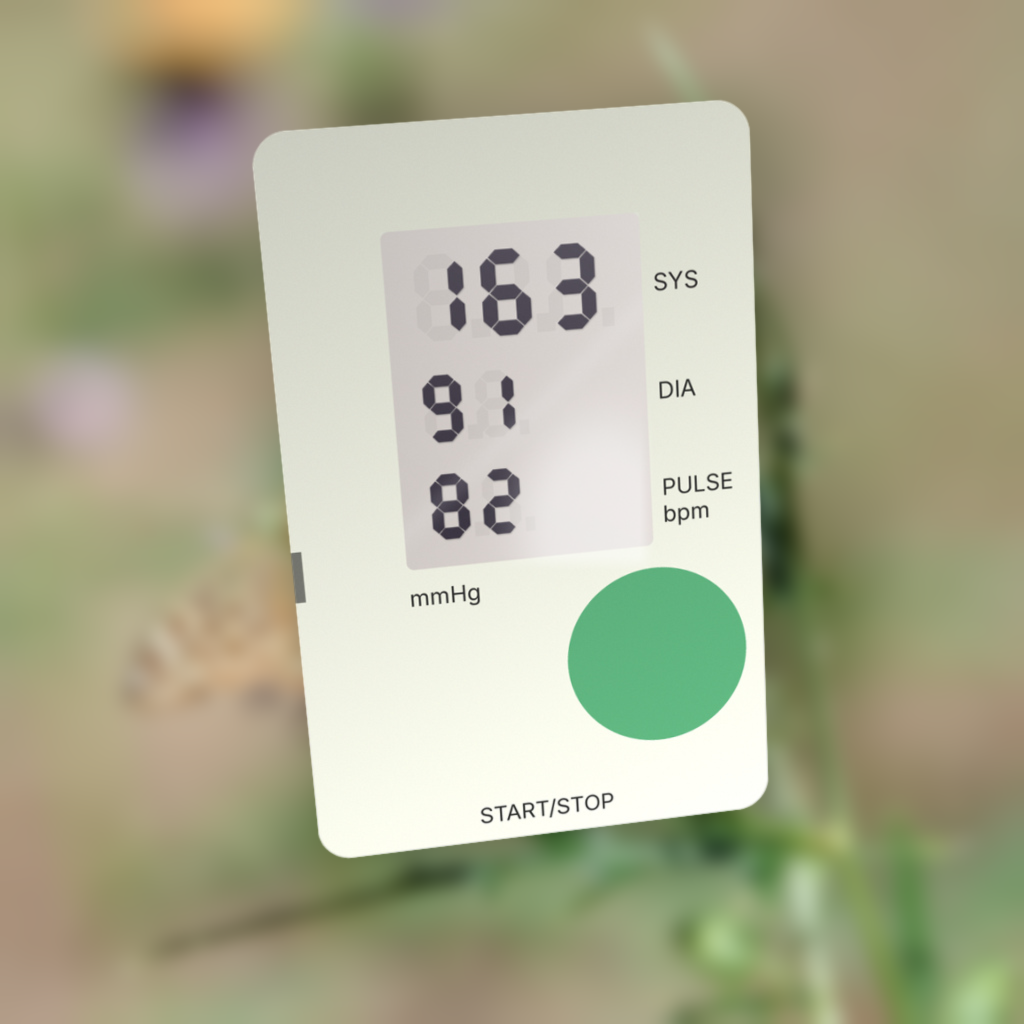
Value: 82
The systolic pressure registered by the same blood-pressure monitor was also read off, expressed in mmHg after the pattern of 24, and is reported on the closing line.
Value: 163
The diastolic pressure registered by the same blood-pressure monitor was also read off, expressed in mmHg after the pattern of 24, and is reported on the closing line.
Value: 91
